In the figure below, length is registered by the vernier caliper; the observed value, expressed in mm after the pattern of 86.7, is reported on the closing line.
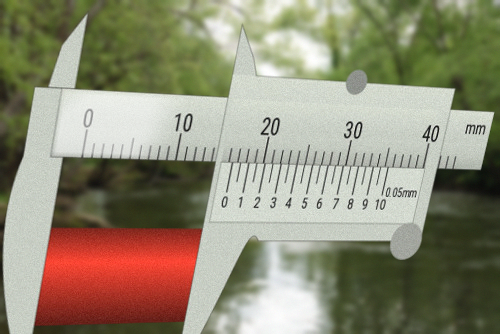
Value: 16.4
